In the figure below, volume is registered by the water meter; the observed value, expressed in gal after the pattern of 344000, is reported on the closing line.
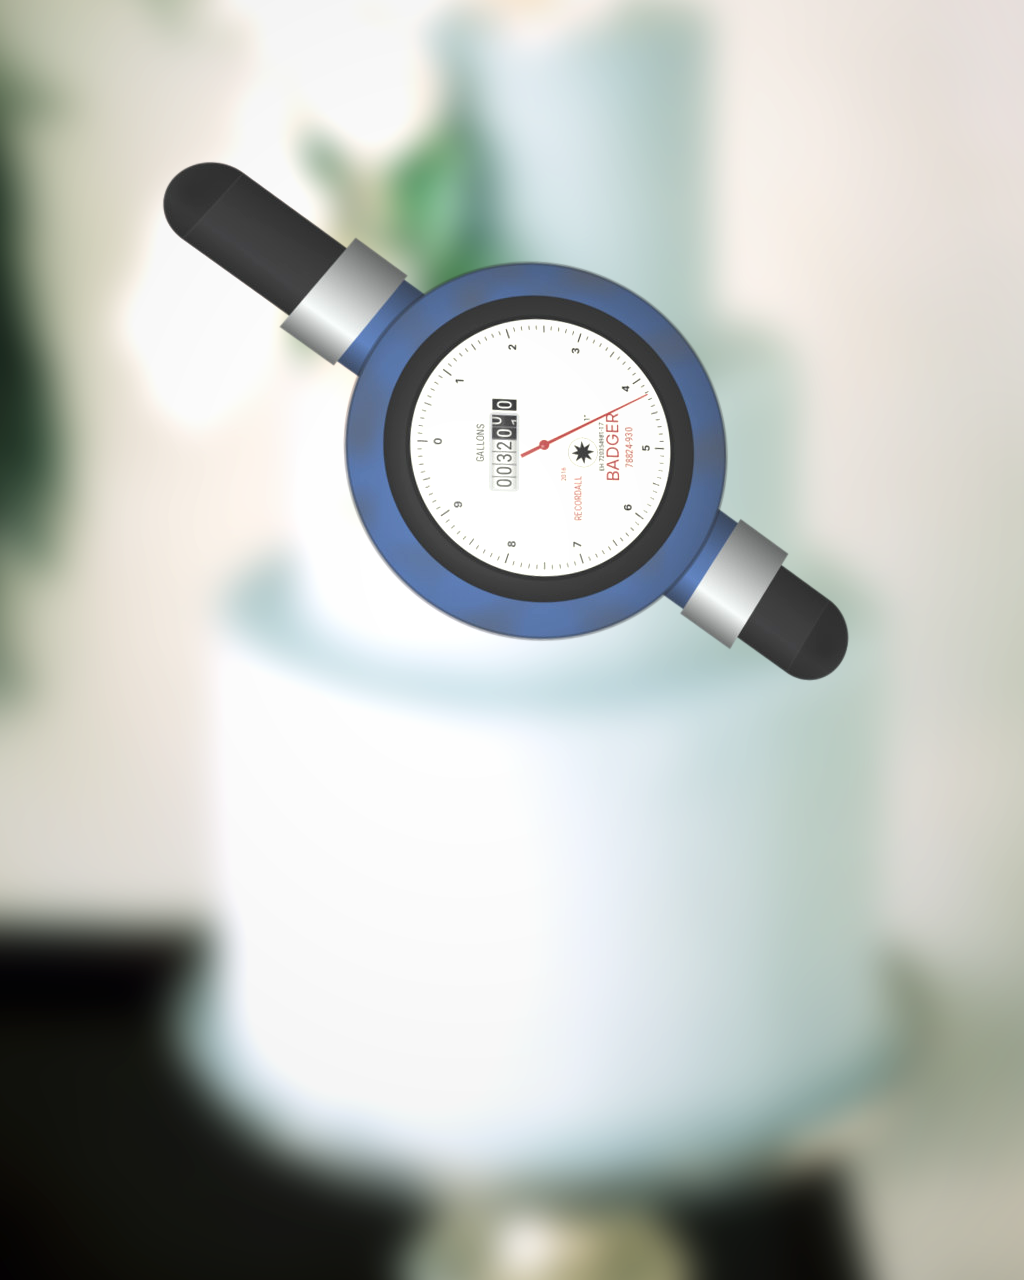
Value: 32004.2
